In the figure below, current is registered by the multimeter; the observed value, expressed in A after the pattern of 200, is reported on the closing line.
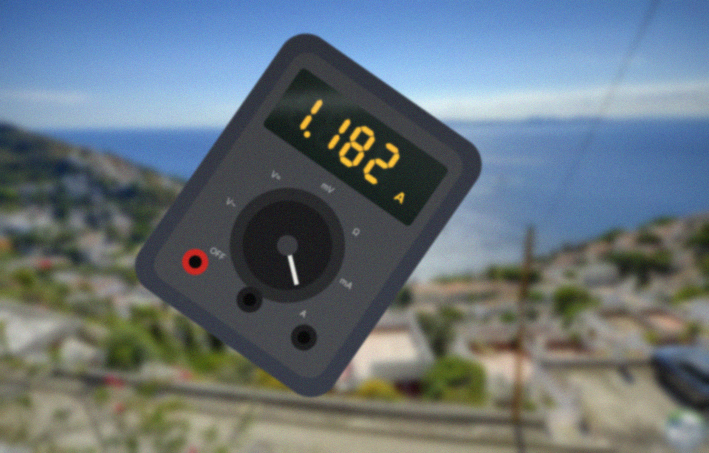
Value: 1.182
